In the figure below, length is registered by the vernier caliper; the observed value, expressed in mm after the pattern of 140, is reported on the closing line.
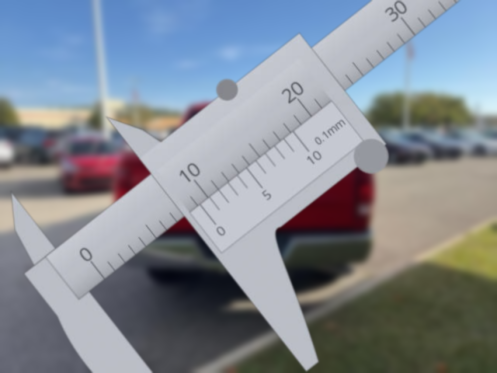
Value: 9.2
